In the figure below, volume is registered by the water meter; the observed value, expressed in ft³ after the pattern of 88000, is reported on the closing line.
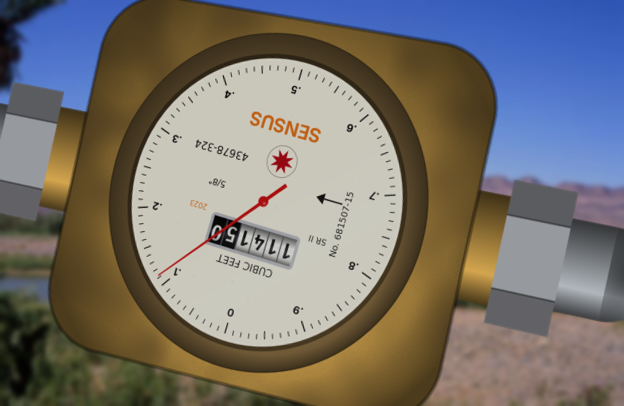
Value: 114150.11
